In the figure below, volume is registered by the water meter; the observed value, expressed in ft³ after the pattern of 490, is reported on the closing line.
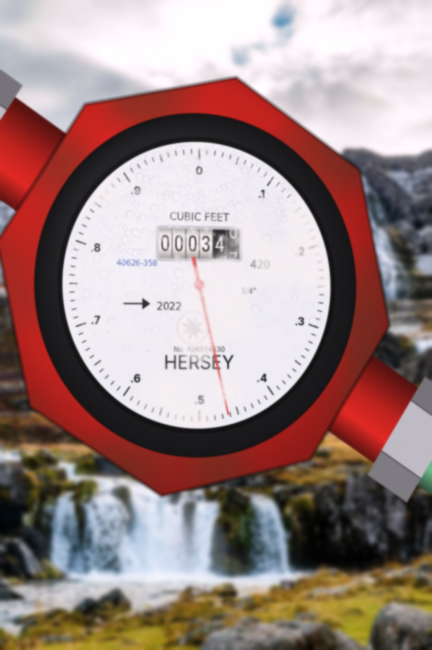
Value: 346.46
